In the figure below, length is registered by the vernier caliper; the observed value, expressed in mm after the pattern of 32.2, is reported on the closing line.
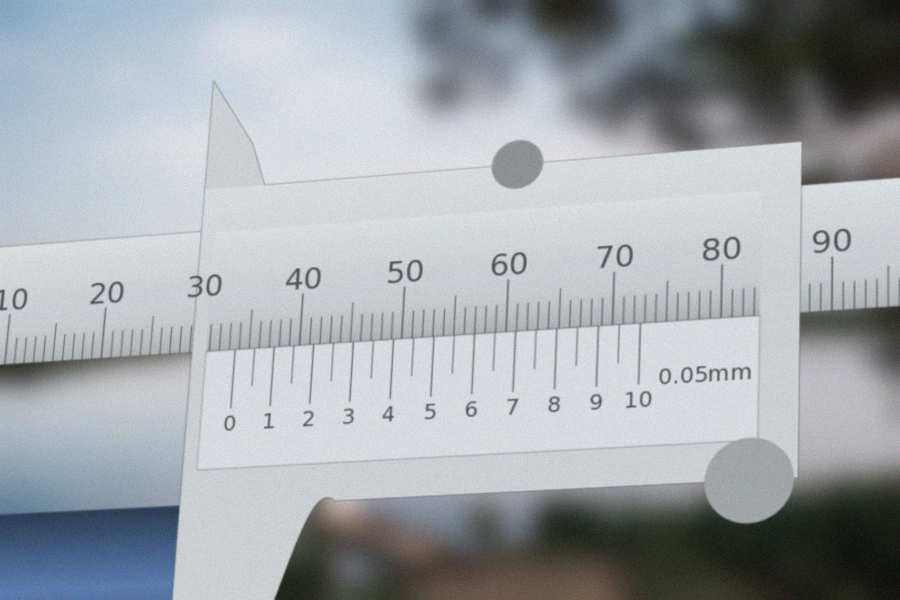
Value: 33.6
